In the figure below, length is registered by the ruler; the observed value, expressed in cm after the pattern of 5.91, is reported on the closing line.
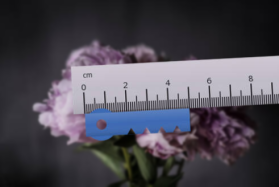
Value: 5
